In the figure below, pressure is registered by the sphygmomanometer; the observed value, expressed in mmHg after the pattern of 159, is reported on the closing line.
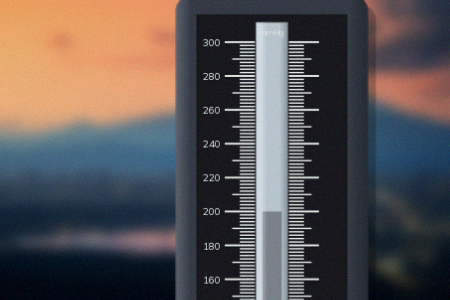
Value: 200
